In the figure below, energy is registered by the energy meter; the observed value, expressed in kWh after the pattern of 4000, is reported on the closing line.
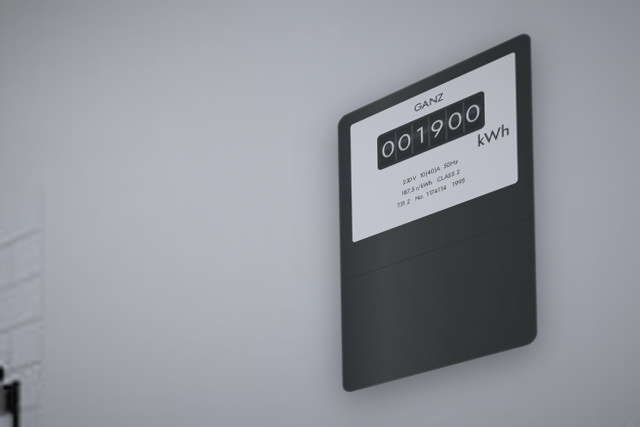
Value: 1900
